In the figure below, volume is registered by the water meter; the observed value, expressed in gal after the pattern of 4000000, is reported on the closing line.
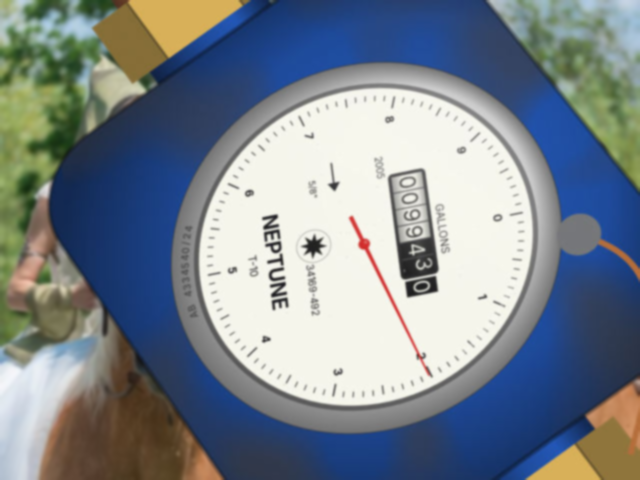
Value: 99432.0
